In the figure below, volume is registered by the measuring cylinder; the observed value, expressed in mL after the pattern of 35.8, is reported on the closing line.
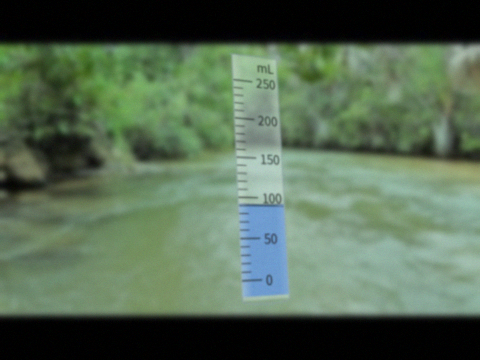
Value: 90
